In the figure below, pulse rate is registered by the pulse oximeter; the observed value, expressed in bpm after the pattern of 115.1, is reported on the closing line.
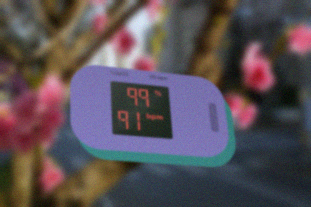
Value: 91
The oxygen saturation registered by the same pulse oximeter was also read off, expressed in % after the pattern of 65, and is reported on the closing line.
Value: 99
